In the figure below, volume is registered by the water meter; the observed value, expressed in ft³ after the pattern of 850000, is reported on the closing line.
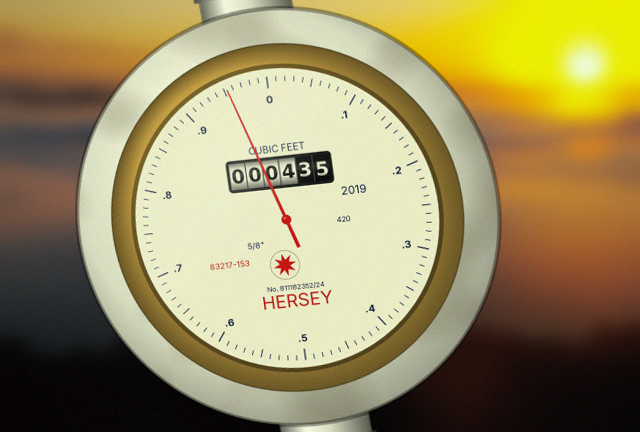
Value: 434.95
